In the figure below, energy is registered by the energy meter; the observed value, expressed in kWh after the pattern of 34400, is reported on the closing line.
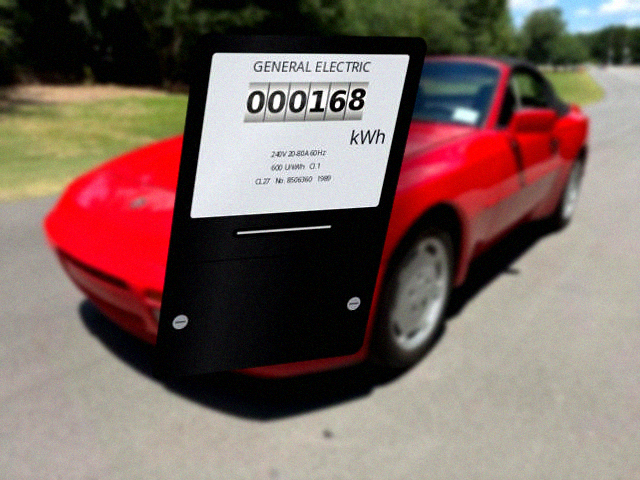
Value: 168
